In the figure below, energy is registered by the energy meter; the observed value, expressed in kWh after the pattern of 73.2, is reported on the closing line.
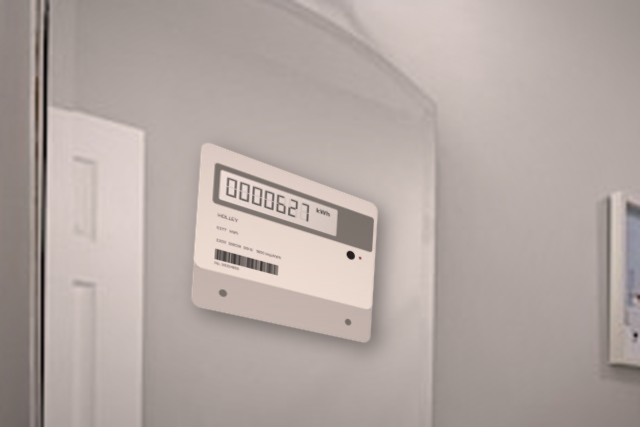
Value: 627
